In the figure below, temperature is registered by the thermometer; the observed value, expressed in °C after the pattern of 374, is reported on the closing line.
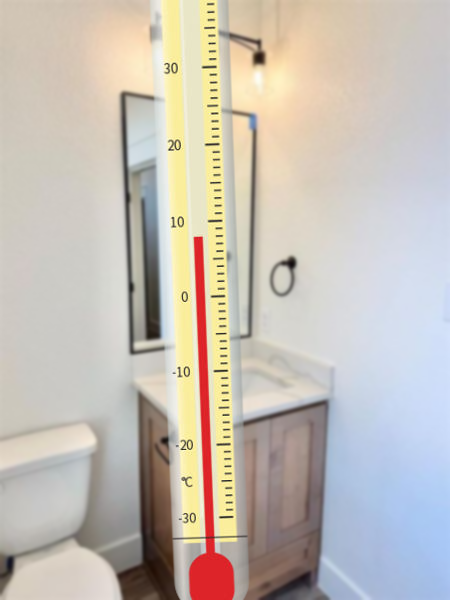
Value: 8
